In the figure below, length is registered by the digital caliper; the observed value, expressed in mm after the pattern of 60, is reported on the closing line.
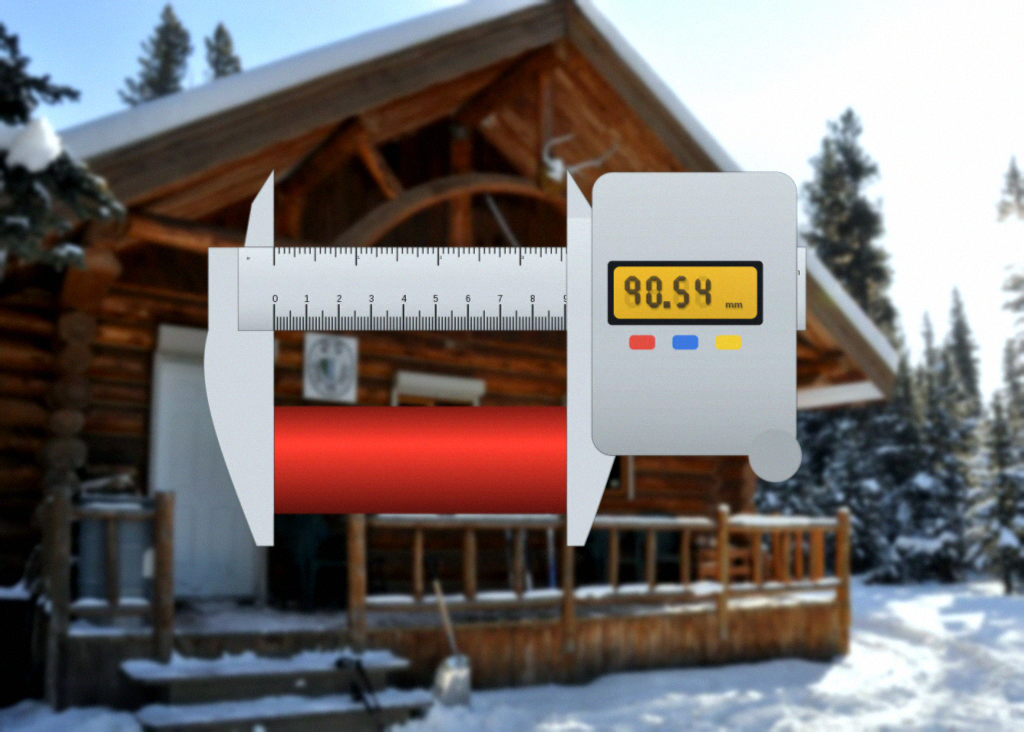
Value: 90.54
